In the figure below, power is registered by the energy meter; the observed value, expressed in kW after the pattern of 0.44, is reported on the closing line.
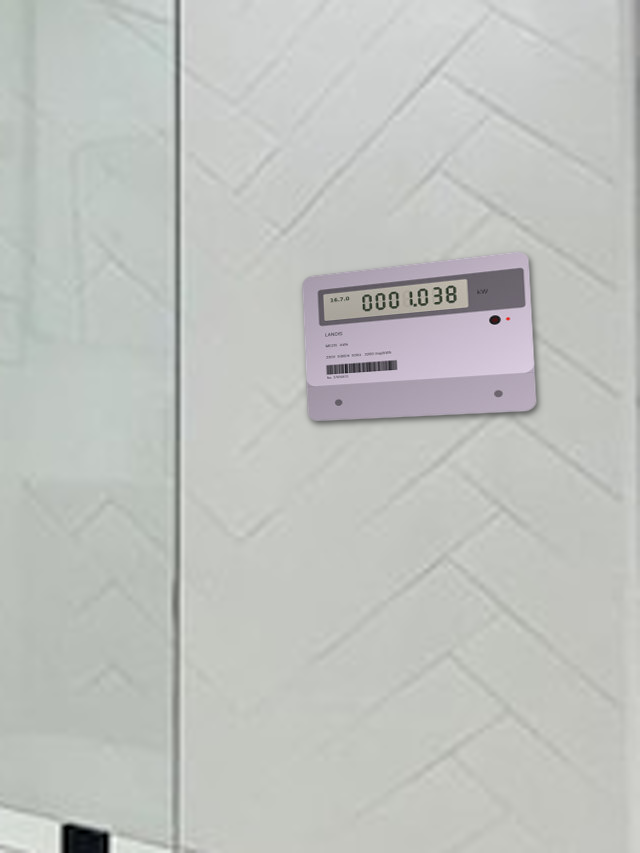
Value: 1.038
